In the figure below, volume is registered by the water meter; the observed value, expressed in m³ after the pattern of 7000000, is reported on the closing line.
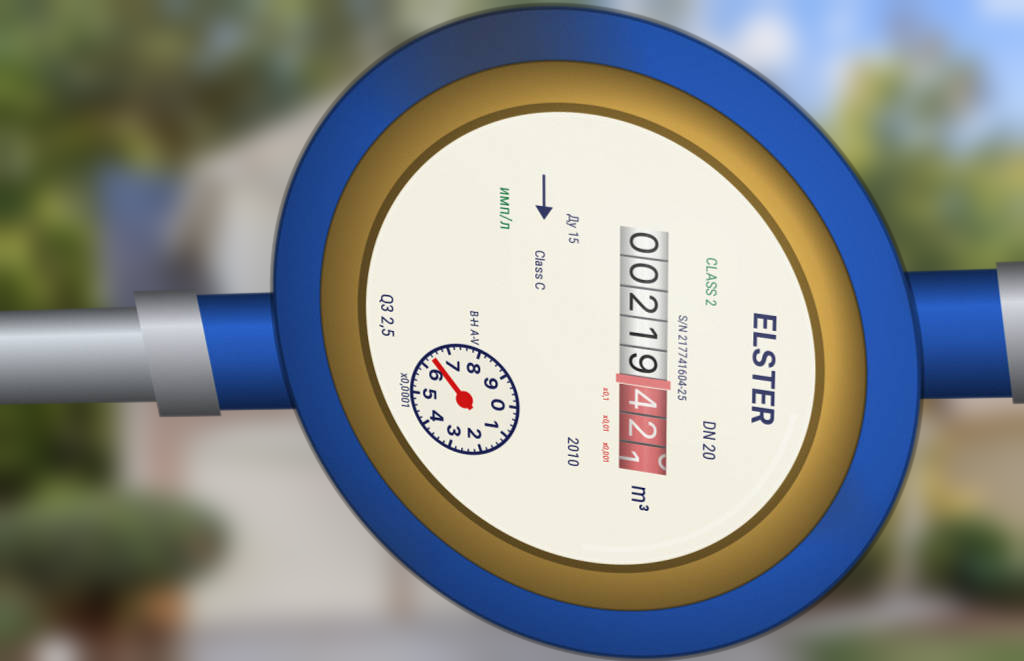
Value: 219.4206
